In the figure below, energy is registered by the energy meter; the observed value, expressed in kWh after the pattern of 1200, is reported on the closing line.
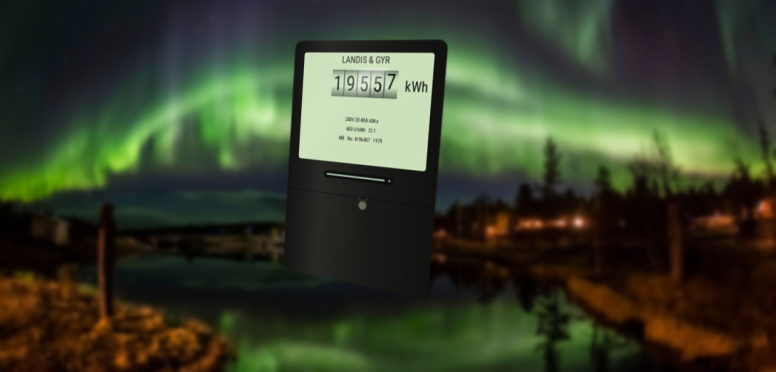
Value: 19557
